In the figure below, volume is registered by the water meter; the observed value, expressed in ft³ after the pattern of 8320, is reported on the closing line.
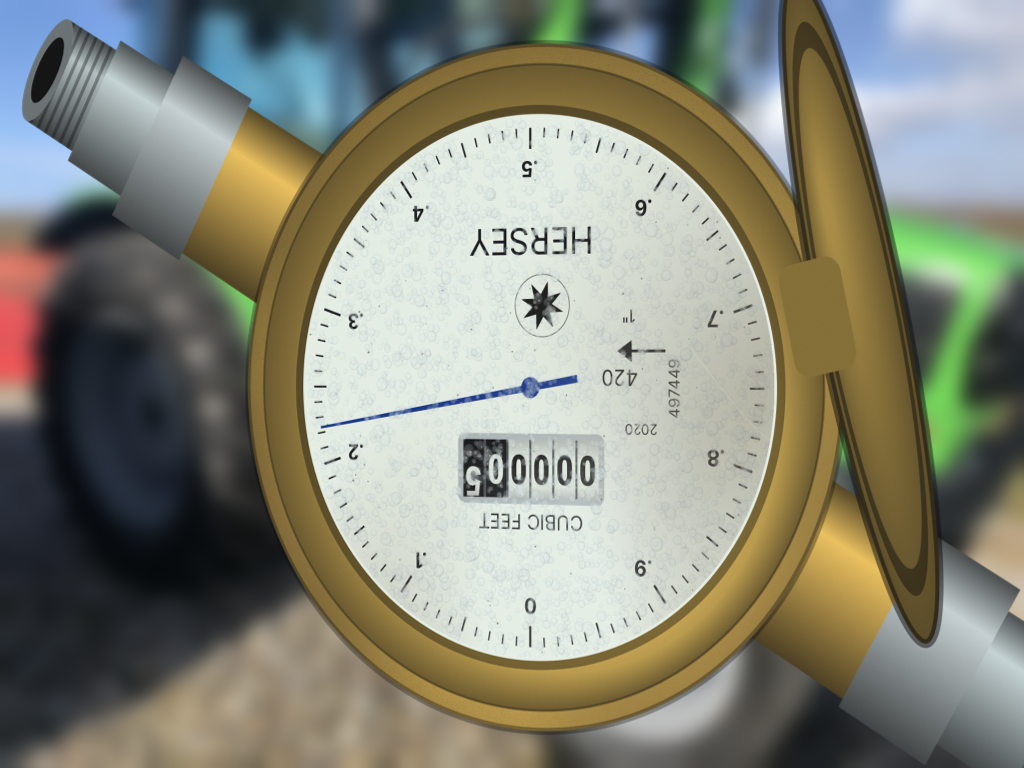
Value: 5.22
